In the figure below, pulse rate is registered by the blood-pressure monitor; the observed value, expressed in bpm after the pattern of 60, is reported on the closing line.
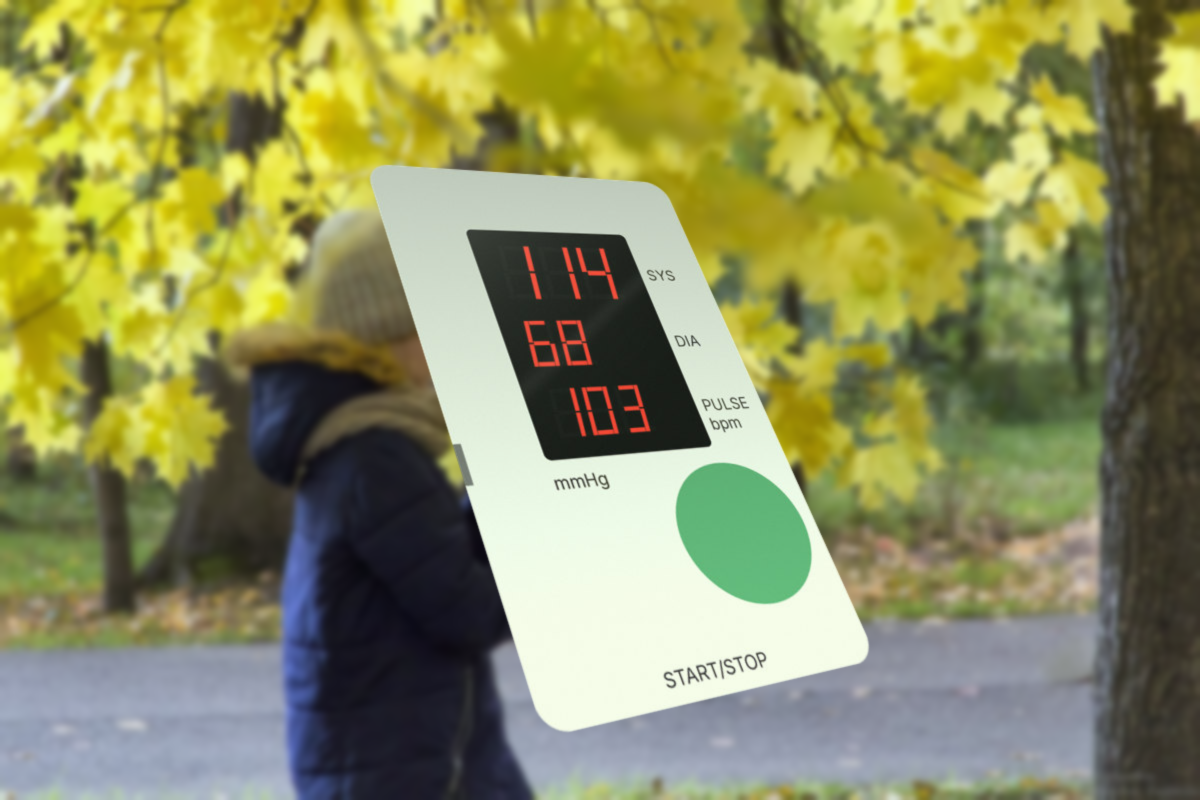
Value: 103
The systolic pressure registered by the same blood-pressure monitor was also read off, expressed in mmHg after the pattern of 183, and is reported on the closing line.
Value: 114
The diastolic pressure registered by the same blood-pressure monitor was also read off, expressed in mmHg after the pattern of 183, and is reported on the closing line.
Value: 68
